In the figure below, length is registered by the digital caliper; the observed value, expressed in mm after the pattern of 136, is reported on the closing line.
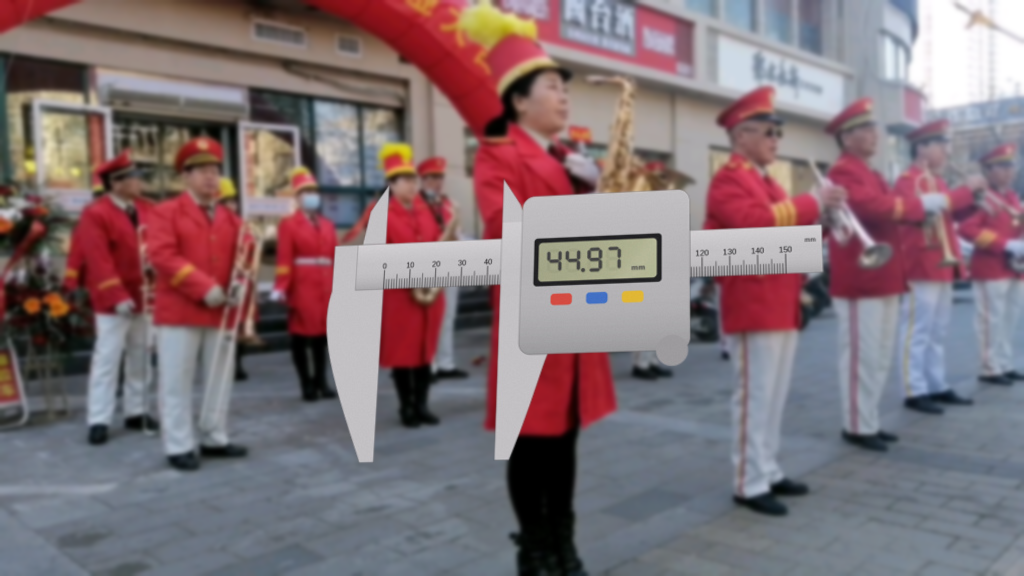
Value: 44.97
